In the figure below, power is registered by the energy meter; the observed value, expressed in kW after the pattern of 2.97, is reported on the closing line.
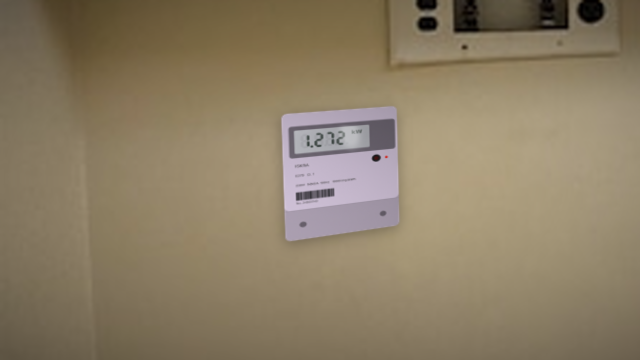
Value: 1.272
